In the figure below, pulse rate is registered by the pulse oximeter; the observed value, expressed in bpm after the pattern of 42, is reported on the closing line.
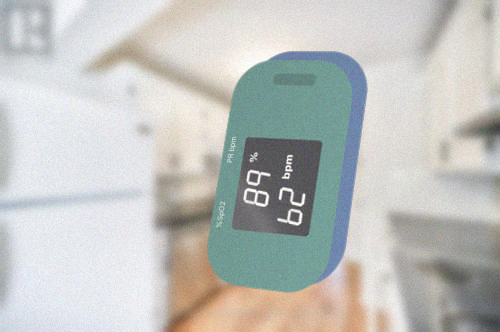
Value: 62
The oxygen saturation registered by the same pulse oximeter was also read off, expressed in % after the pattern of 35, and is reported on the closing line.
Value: 89
